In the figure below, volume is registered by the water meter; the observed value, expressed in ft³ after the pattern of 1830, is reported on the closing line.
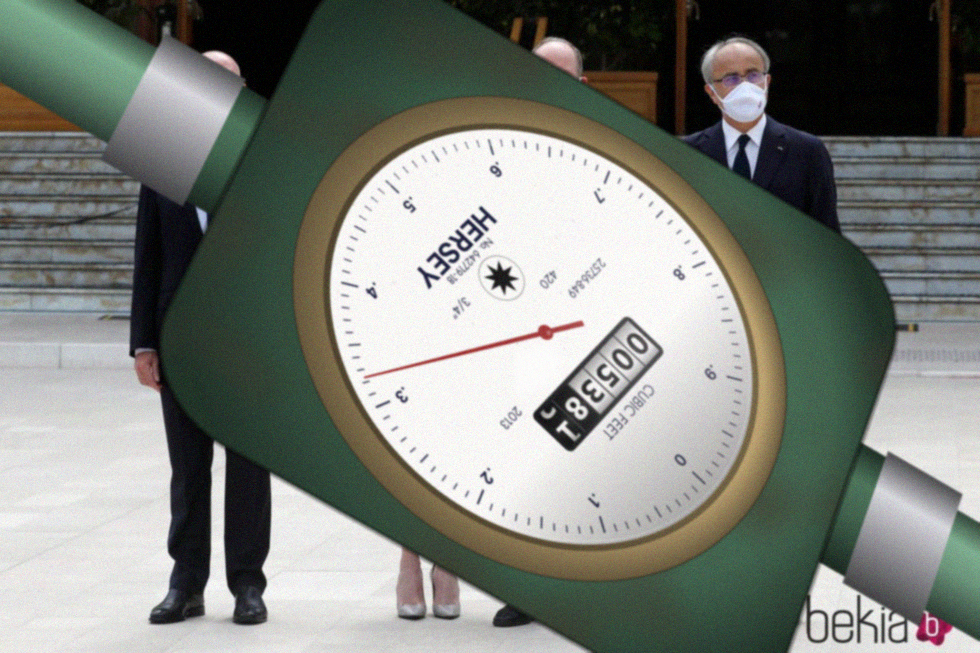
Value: 5381.32
